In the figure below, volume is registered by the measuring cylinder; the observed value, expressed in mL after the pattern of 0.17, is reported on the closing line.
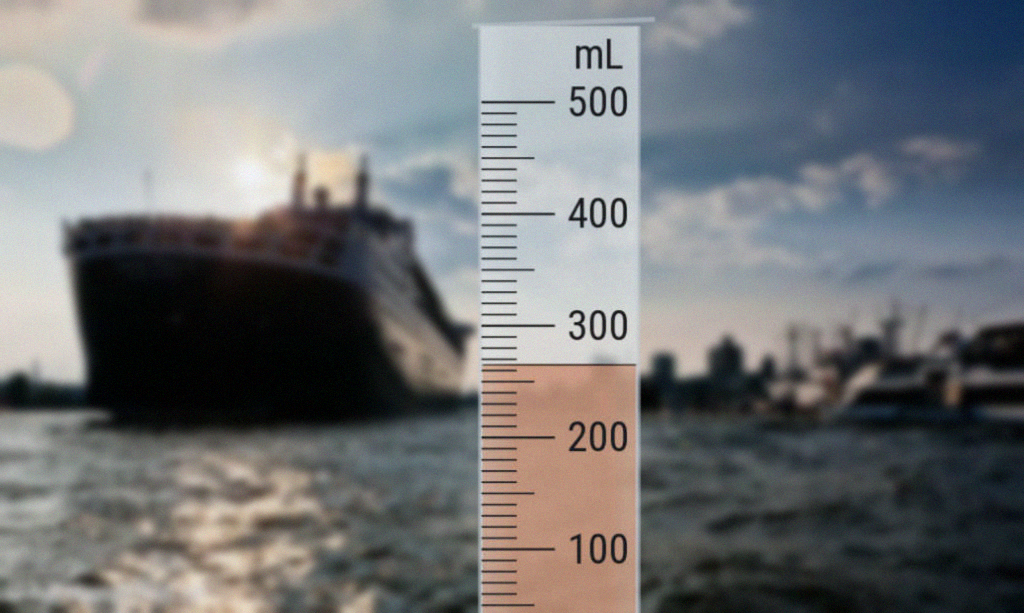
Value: 265
